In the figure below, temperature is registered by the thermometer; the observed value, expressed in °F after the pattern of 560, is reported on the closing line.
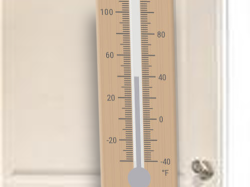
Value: 40
